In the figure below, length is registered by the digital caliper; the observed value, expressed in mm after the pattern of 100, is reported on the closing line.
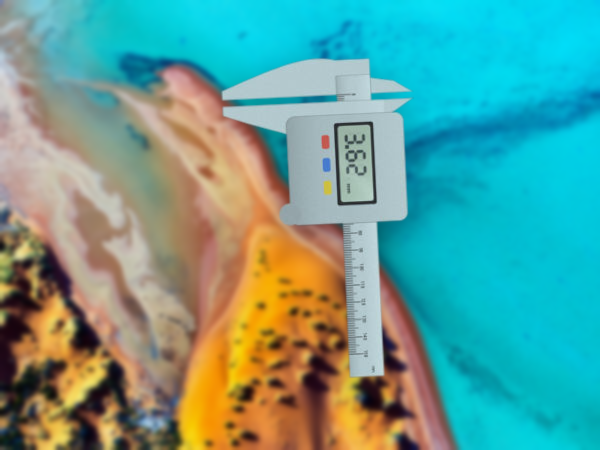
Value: 3.62
